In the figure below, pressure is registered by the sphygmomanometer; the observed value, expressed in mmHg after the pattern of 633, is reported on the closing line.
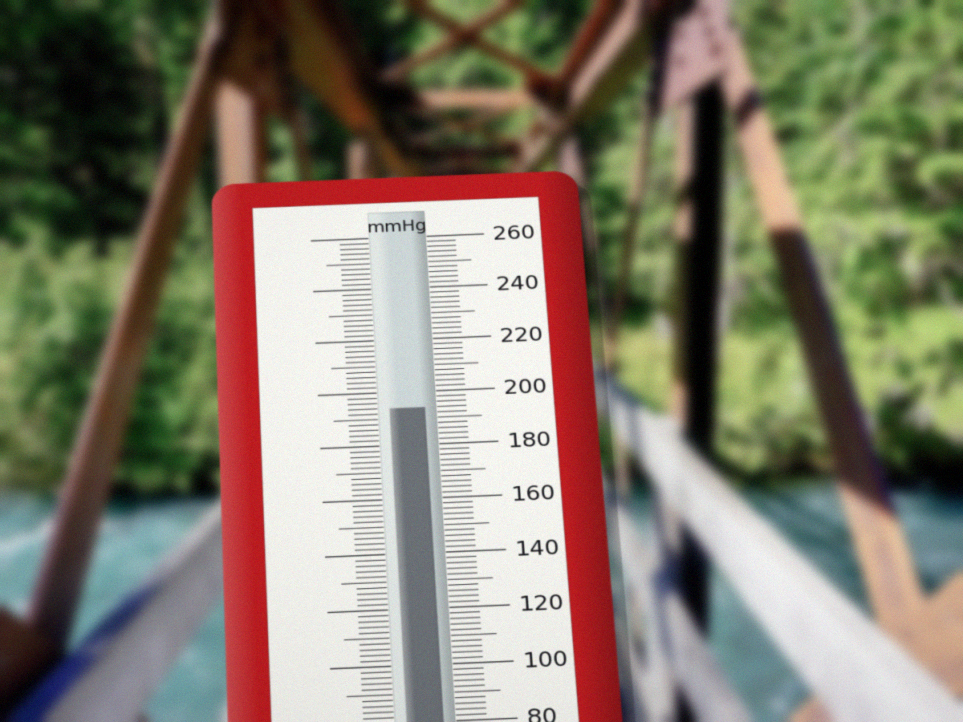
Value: 194
